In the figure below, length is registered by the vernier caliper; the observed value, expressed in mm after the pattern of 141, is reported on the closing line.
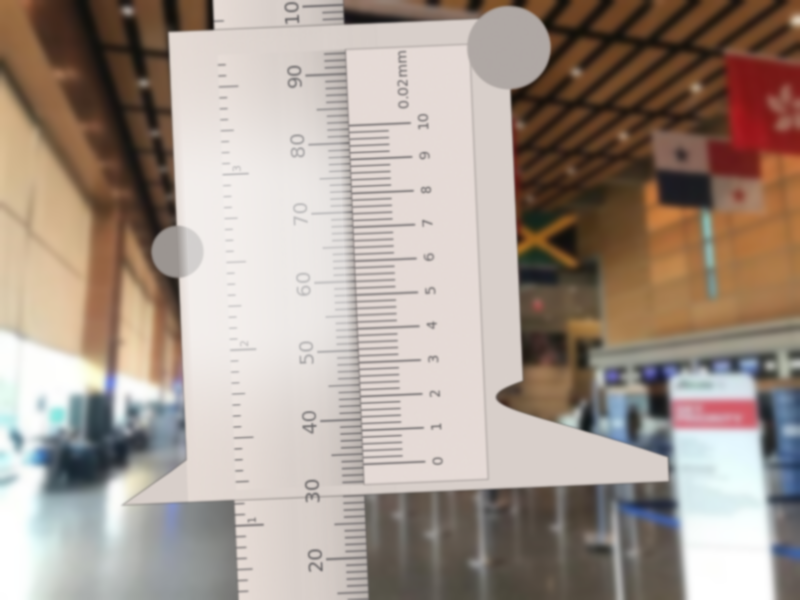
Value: 33.5
